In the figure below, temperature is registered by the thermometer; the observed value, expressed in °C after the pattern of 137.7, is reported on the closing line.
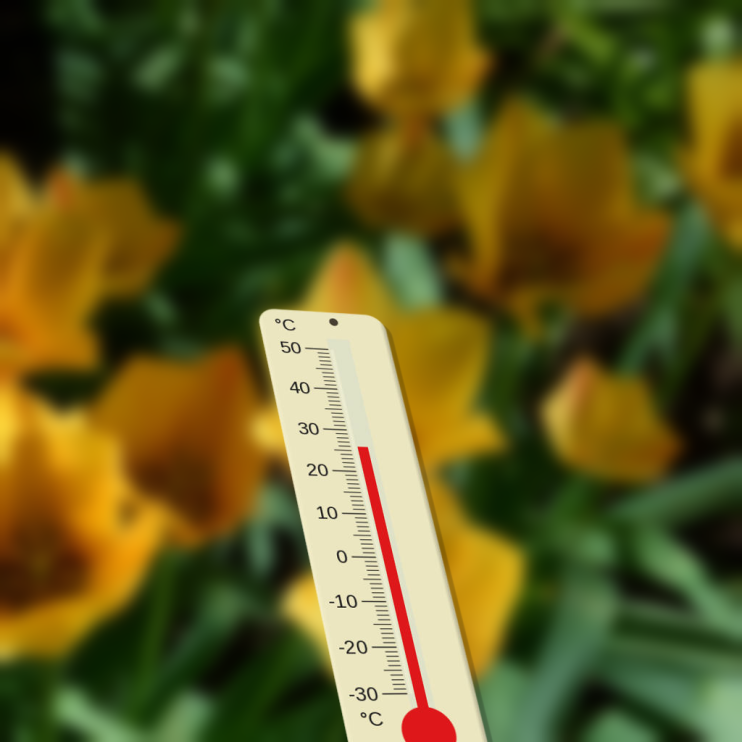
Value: 26
